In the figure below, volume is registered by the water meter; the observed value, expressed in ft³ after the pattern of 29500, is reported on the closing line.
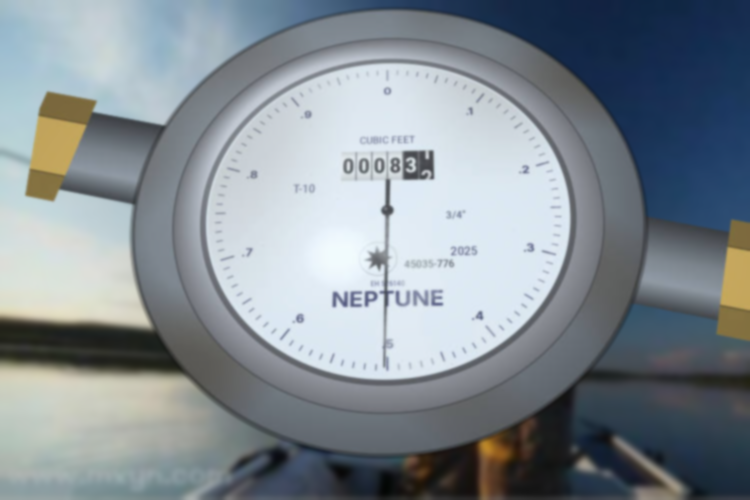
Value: 831.50
